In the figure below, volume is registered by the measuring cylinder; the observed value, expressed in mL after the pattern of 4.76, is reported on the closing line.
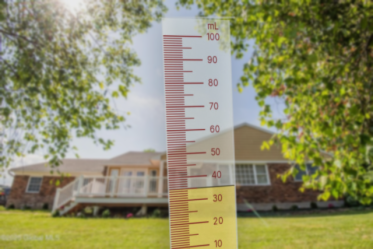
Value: 35
